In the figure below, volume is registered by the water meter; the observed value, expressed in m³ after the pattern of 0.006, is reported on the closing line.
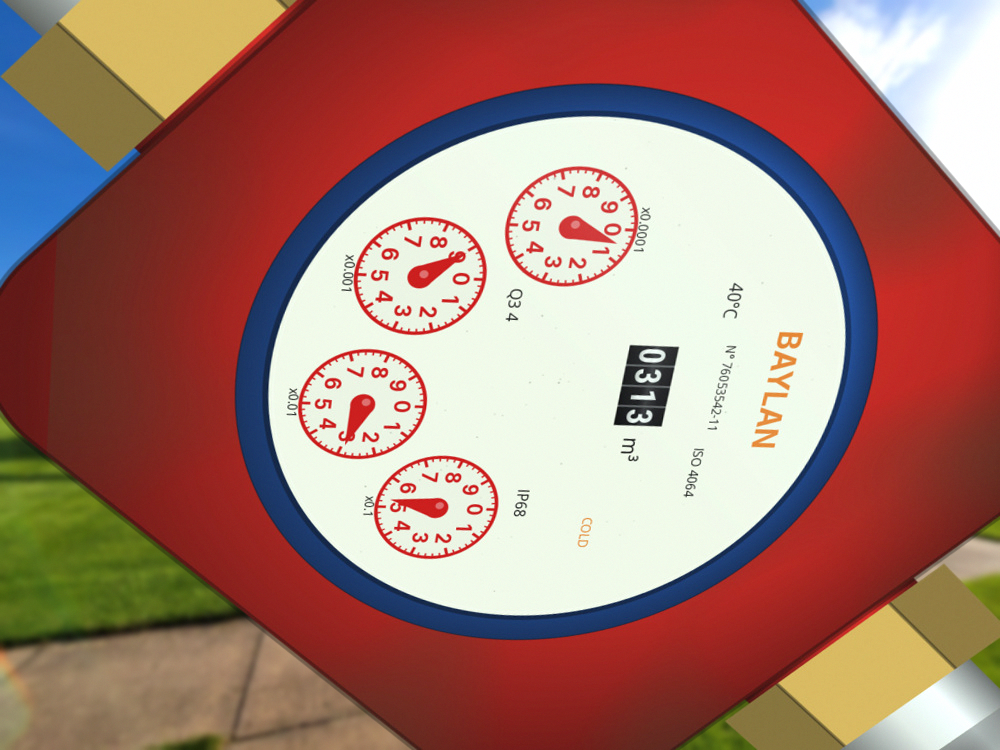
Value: 313.5290
